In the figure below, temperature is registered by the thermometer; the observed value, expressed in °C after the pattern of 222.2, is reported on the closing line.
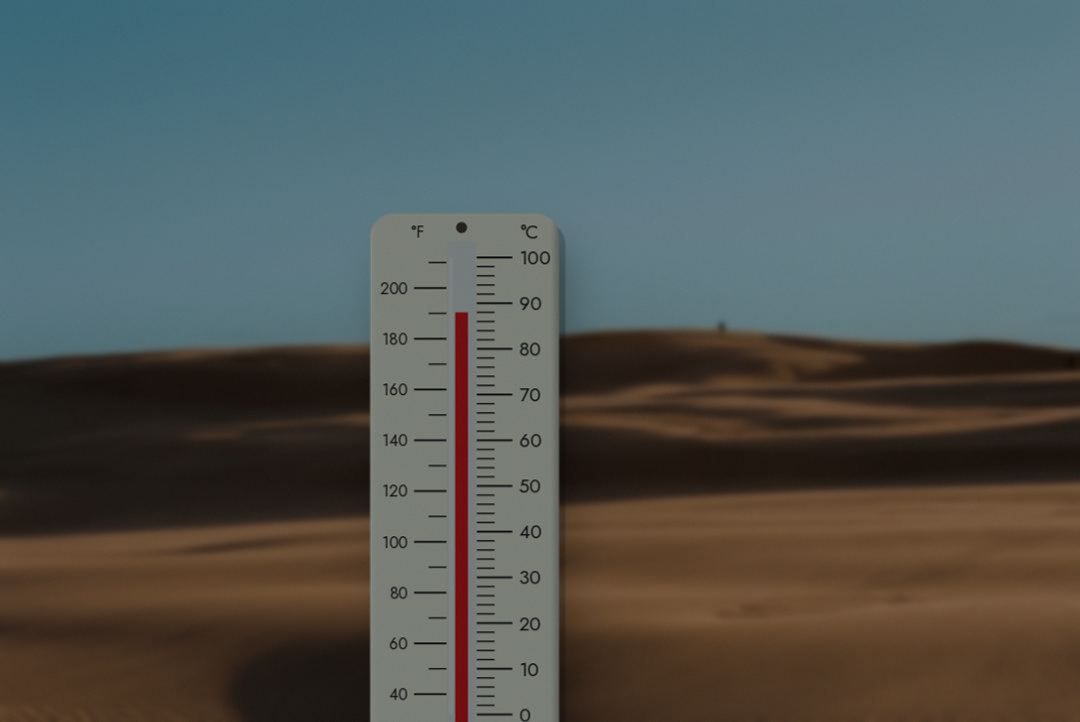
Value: 88
